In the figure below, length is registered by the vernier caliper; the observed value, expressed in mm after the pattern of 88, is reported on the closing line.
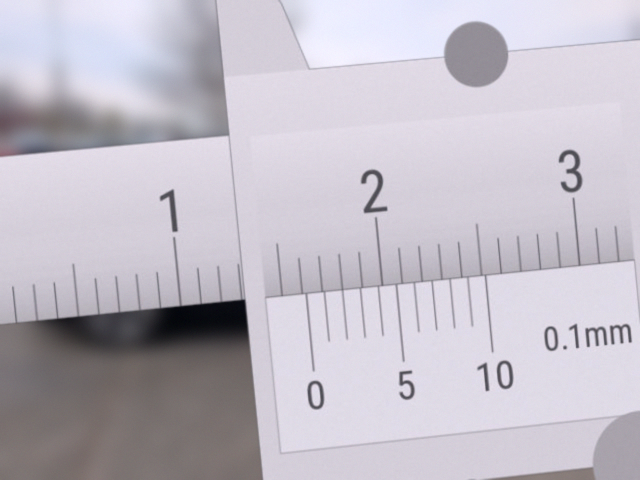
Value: 16.2
